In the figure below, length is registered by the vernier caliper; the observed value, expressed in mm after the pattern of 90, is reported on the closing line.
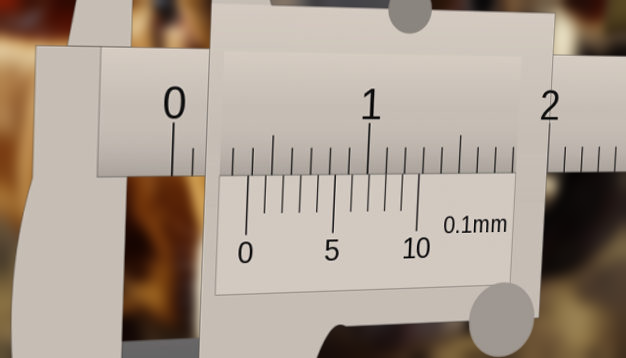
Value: 3.8
